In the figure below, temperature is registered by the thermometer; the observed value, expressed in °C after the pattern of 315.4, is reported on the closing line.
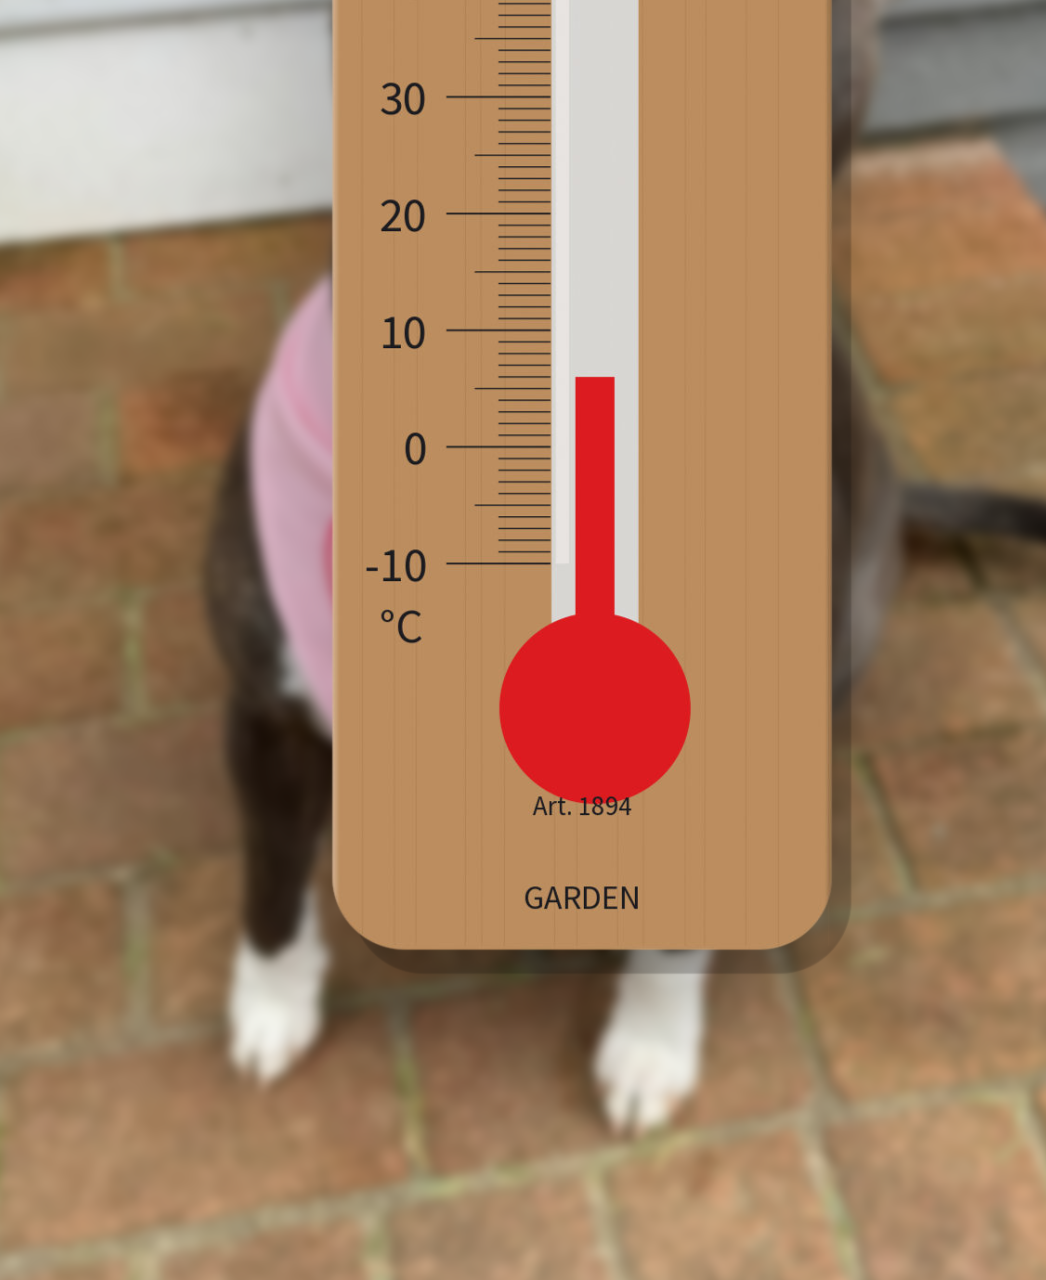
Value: 6
